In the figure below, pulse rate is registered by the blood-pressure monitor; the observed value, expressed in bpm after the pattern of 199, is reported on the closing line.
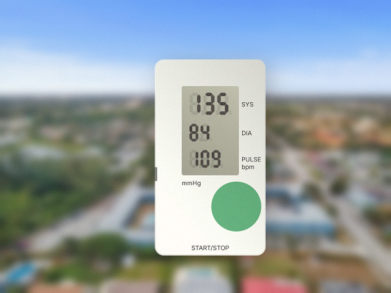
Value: 109
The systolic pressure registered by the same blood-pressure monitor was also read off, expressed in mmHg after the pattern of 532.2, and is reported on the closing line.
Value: 135
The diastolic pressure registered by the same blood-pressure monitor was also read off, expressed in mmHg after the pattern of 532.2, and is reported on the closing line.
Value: 84
